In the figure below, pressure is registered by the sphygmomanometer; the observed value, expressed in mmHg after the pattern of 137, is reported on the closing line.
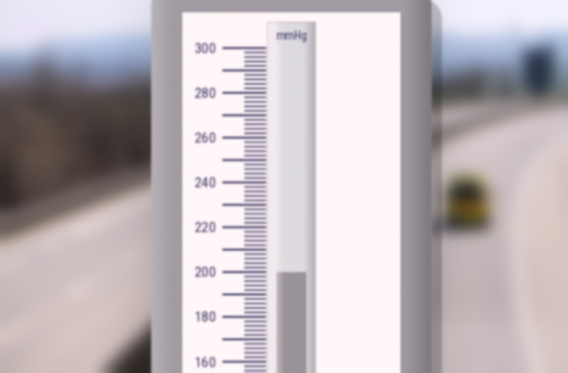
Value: 200
